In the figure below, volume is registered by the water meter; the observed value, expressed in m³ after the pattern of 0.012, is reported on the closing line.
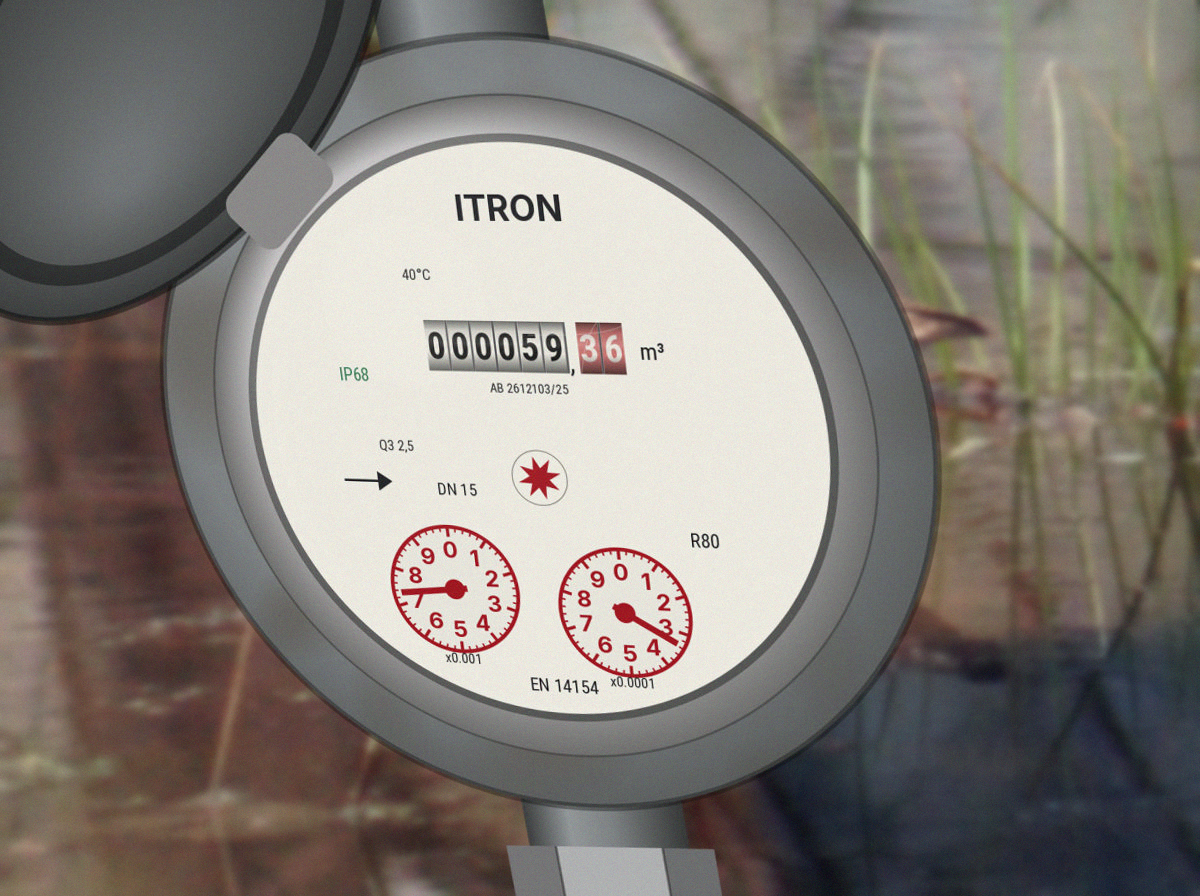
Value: 59.3673
